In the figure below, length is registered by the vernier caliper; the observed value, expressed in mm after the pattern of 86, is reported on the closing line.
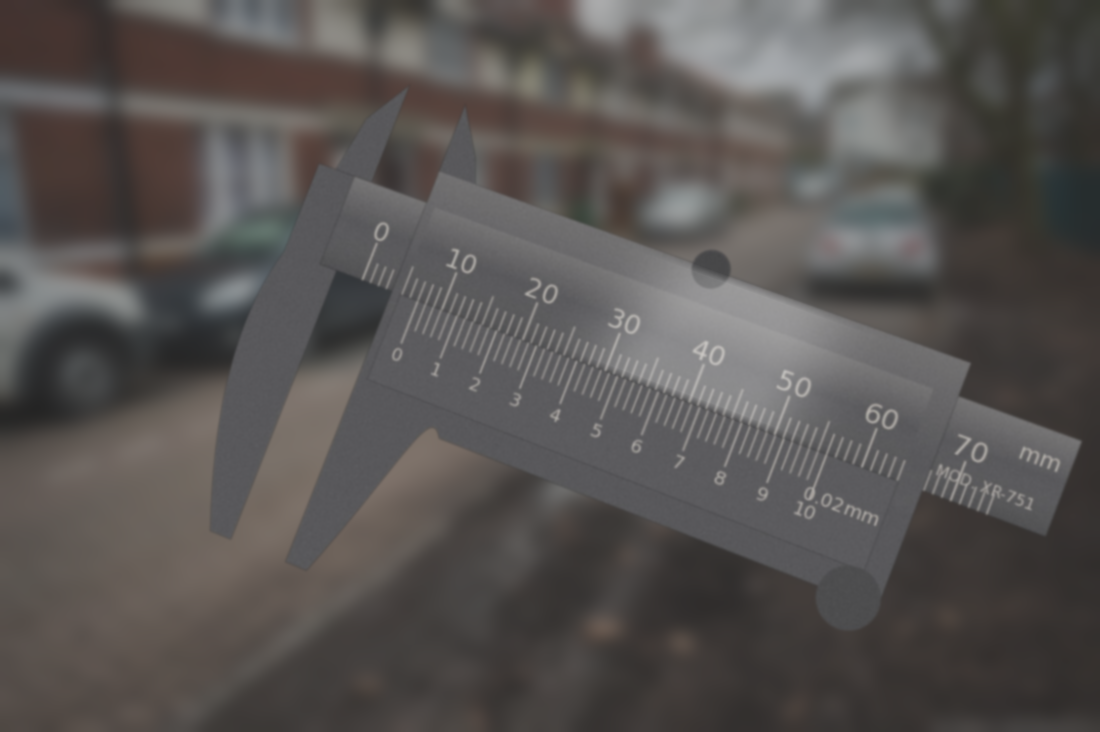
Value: 7.0
